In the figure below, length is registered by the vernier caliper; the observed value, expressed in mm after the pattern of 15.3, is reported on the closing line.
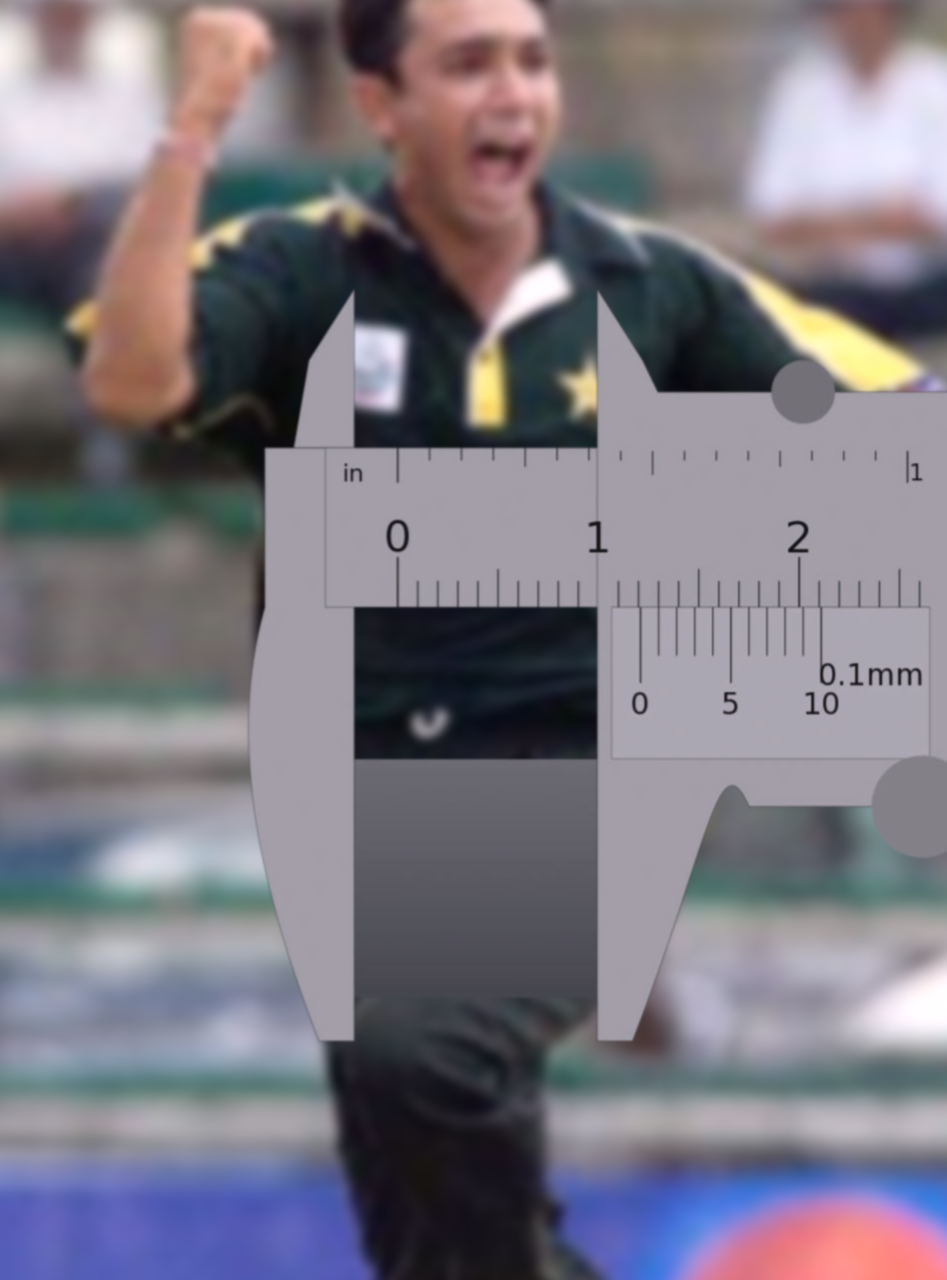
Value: 12.1
